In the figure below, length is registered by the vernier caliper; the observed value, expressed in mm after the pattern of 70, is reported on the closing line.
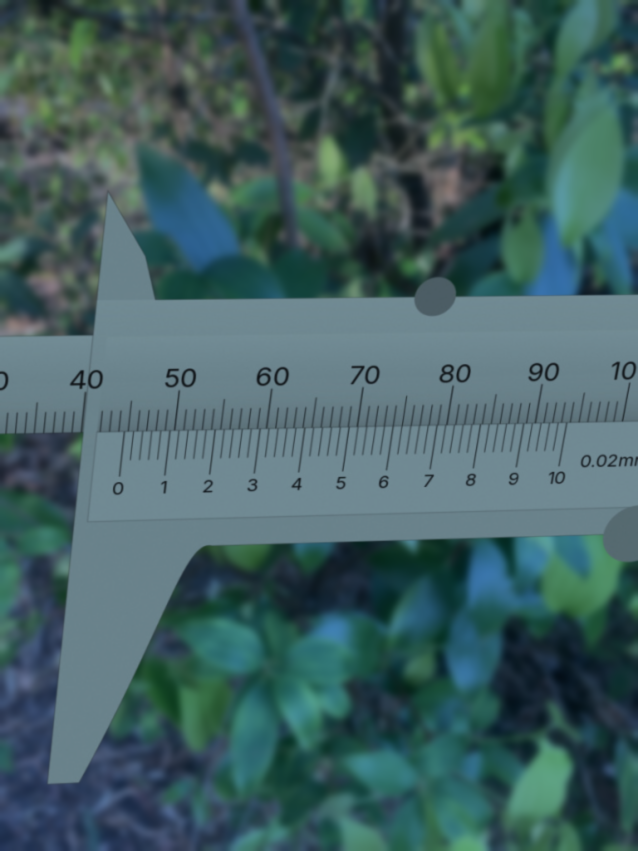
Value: 44.6
